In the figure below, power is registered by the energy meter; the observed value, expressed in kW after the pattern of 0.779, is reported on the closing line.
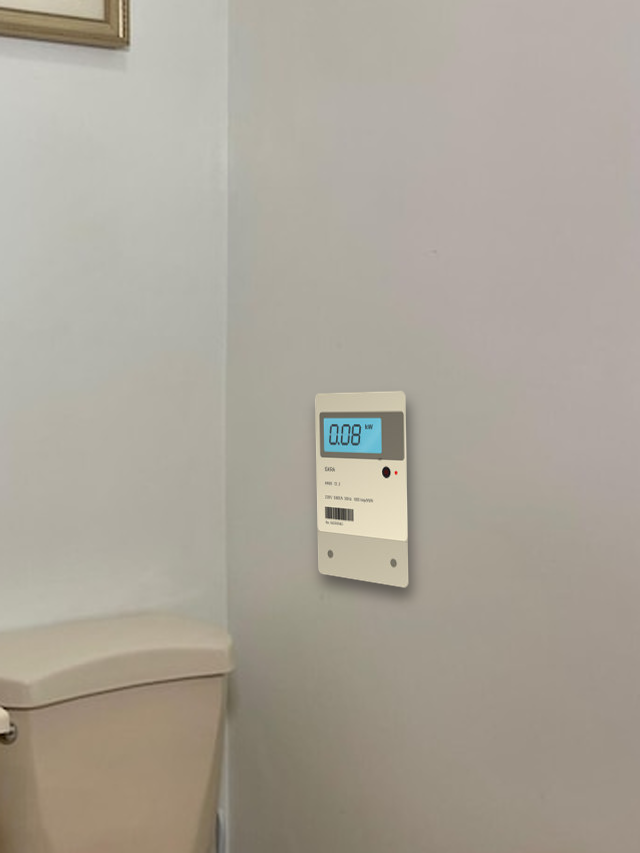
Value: 0.08
